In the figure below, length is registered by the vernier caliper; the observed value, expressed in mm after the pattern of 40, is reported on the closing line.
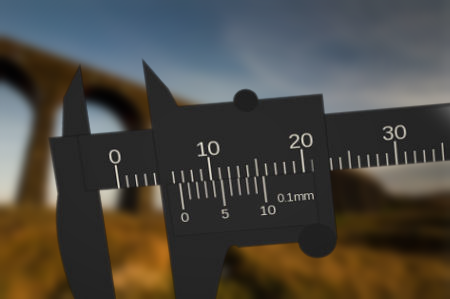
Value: 6.6
